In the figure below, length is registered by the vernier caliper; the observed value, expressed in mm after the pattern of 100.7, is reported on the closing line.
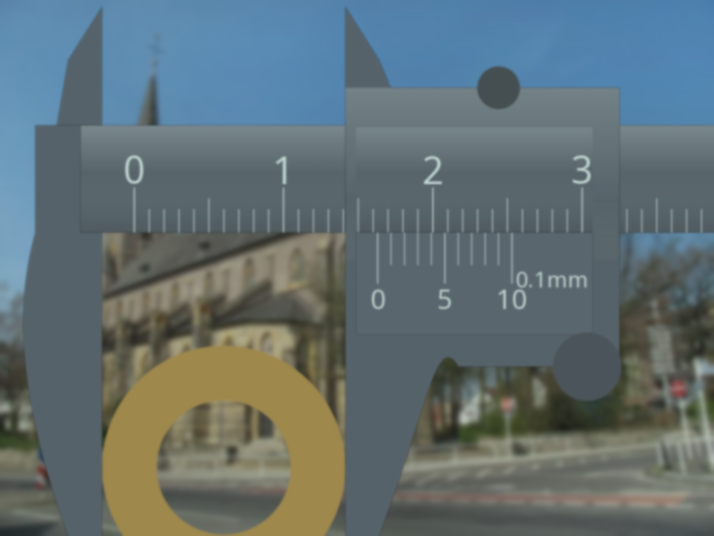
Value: 16.3
